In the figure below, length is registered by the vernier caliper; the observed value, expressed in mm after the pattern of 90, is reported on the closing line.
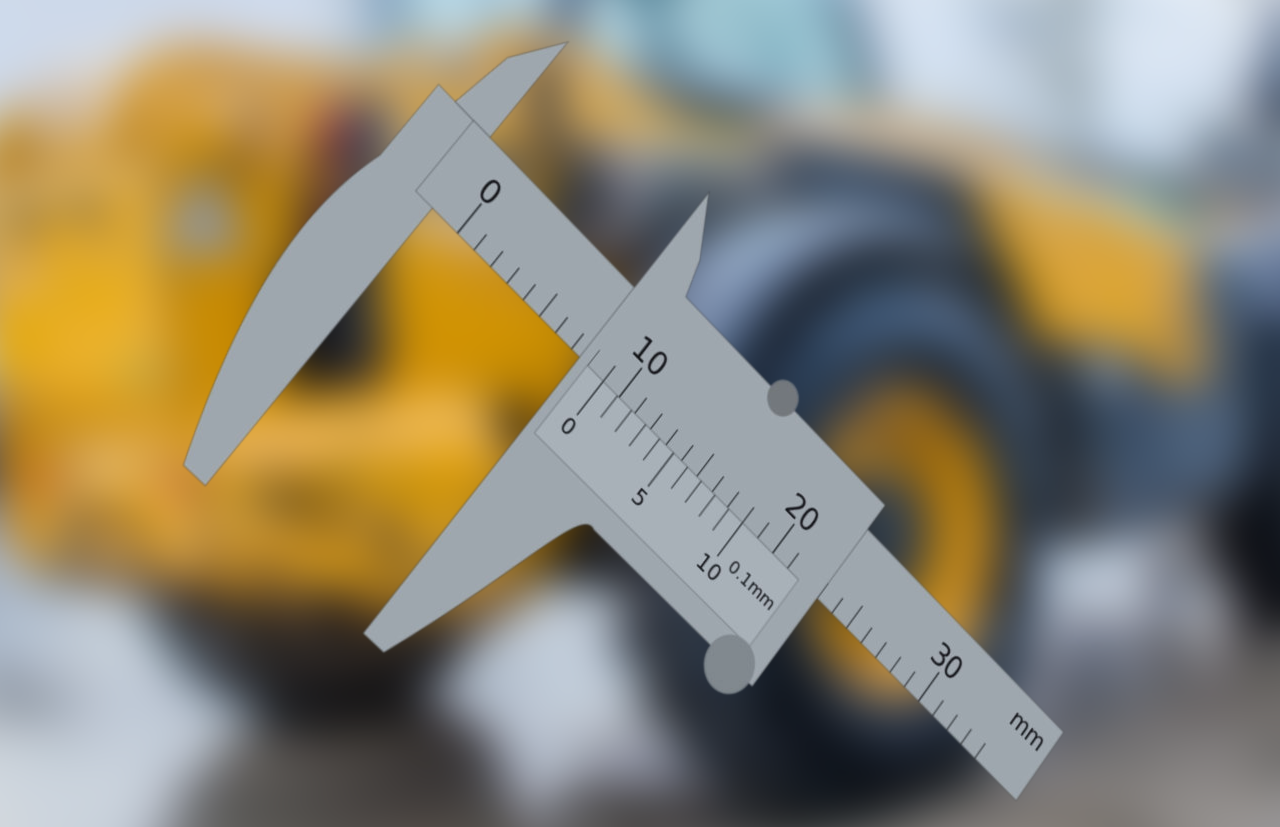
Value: 9.0
